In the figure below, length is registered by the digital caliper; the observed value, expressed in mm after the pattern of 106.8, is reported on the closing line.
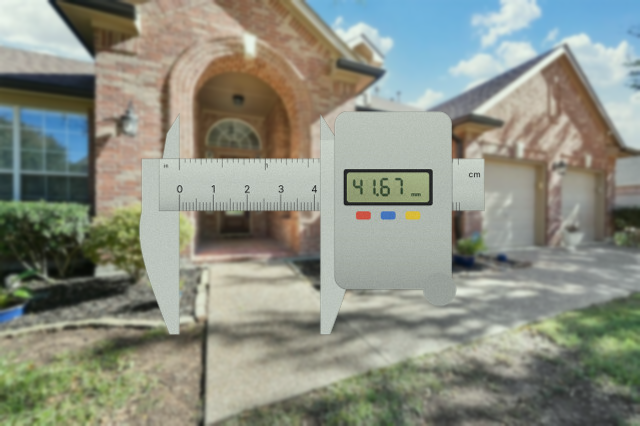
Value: 41.67
